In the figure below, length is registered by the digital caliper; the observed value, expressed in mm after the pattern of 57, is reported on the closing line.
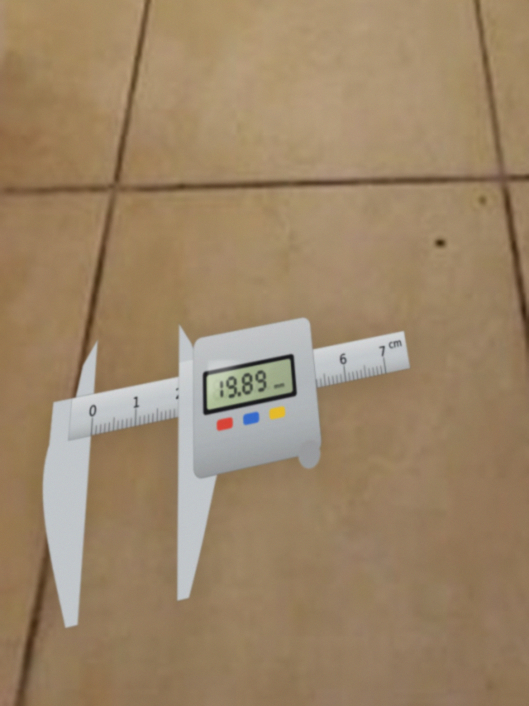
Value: 19.89
